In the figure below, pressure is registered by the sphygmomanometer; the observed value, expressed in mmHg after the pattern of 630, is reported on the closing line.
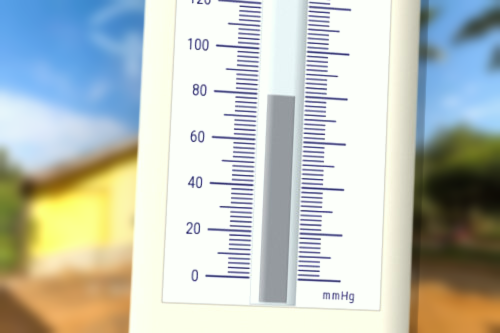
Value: 80
